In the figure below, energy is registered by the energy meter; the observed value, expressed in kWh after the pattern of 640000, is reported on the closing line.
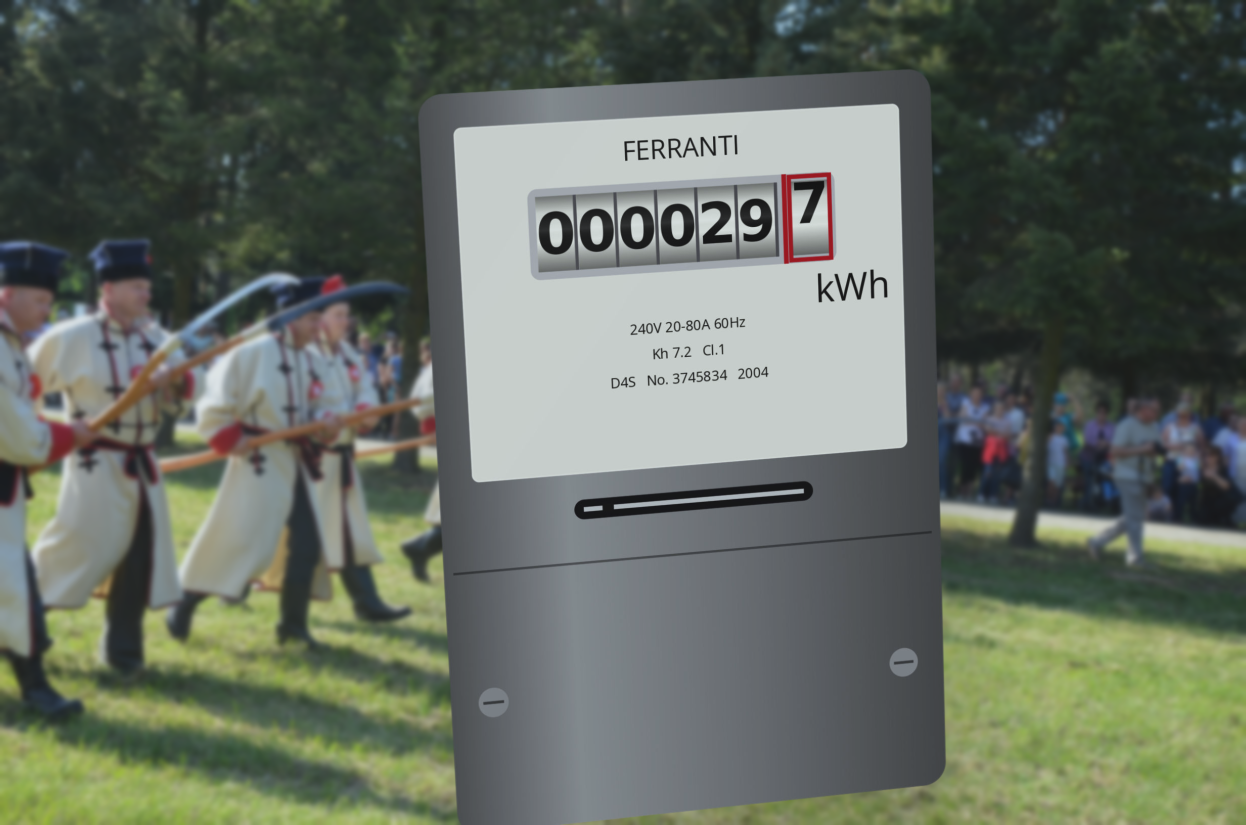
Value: 29.7
